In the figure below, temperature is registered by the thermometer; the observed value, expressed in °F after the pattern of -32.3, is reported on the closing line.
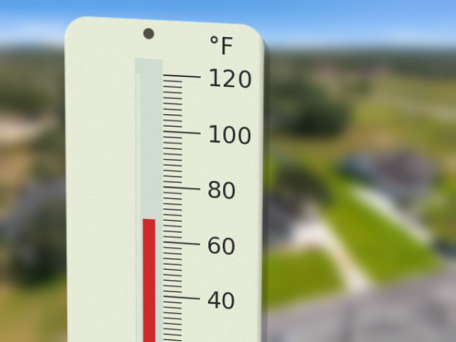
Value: 68
